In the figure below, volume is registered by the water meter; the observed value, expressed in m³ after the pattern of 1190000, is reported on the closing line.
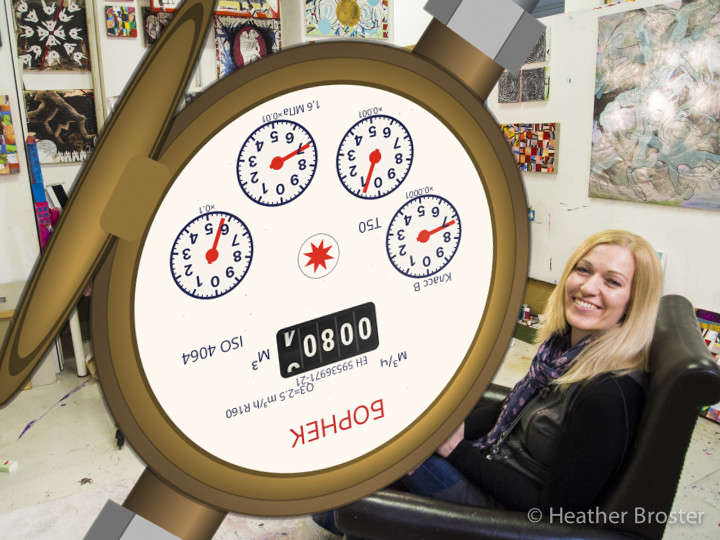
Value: 803.5707
